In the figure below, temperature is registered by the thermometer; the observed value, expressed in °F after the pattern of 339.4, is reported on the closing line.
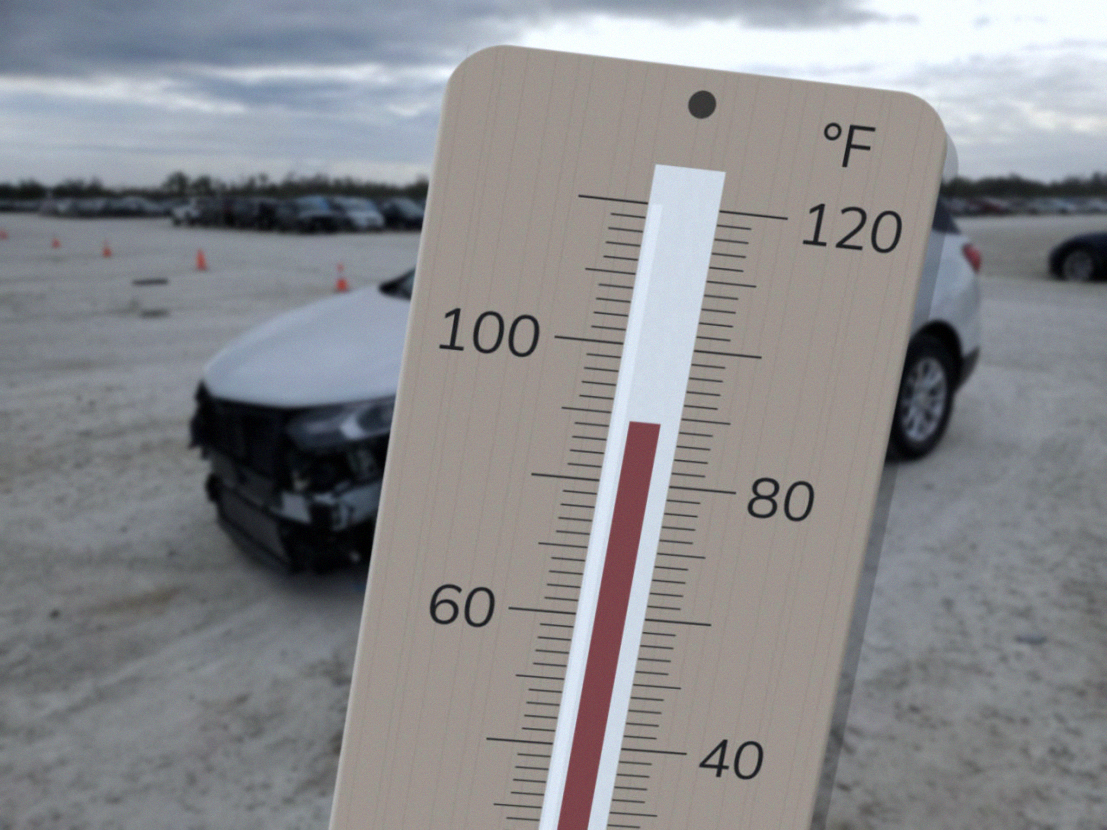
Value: 89
